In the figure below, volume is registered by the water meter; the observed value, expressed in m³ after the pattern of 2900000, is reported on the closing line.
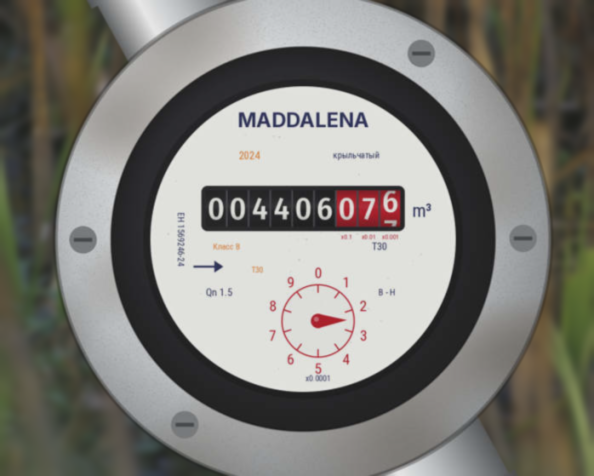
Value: 4406.0762
